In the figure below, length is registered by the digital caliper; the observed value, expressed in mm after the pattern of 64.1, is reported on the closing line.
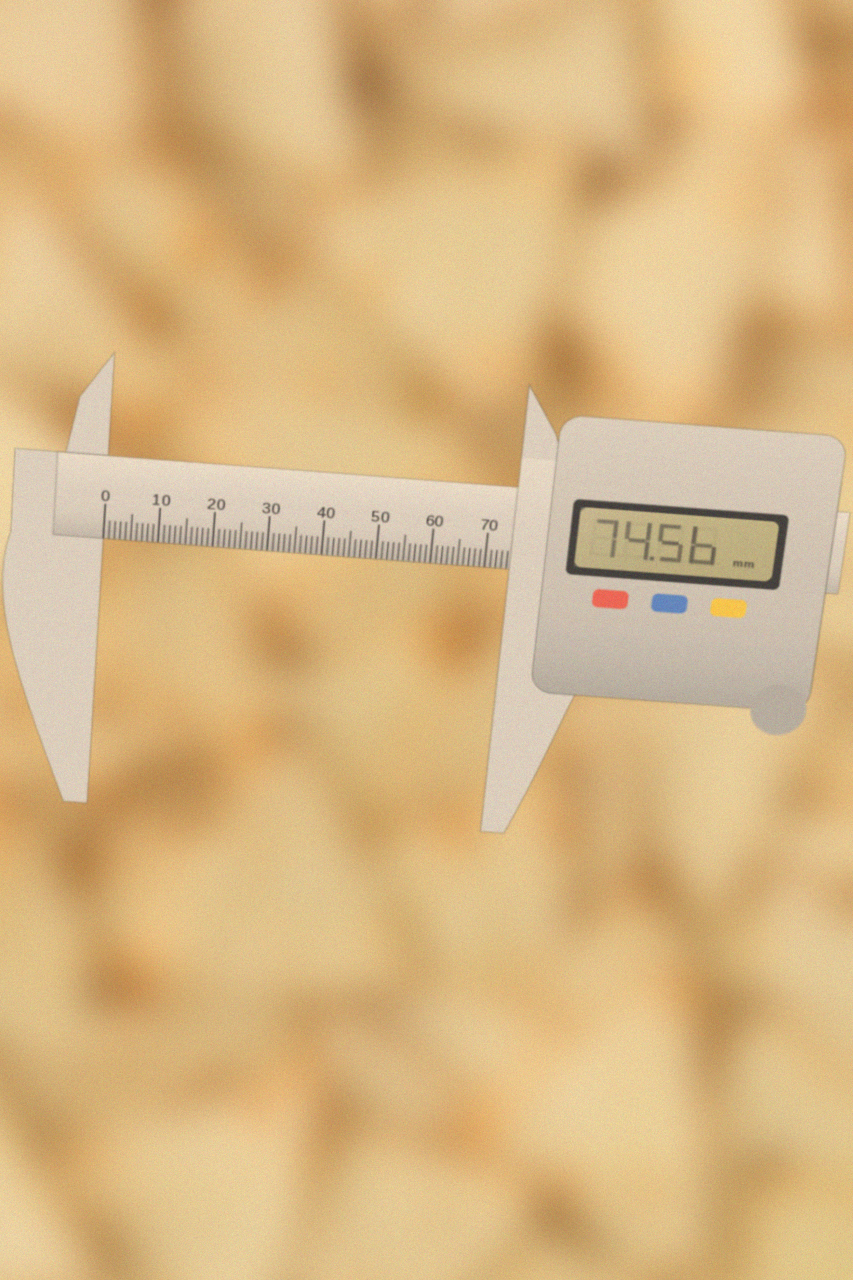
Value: 74.56
